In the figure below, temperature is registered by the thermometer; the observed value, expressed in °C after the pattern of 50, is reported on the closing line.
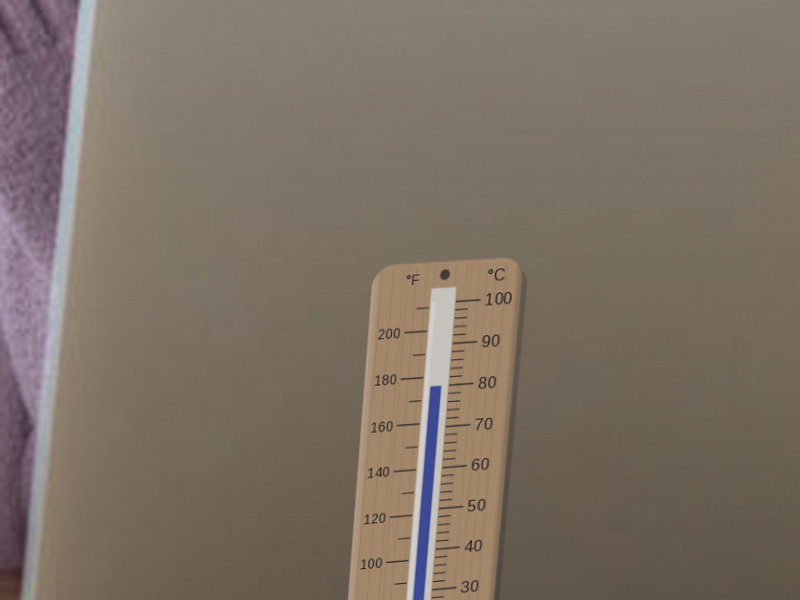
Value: 80
